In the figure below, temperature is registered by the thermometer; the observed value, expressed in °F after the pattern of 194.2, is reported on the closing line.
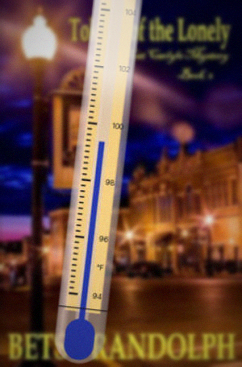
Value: 99.4
